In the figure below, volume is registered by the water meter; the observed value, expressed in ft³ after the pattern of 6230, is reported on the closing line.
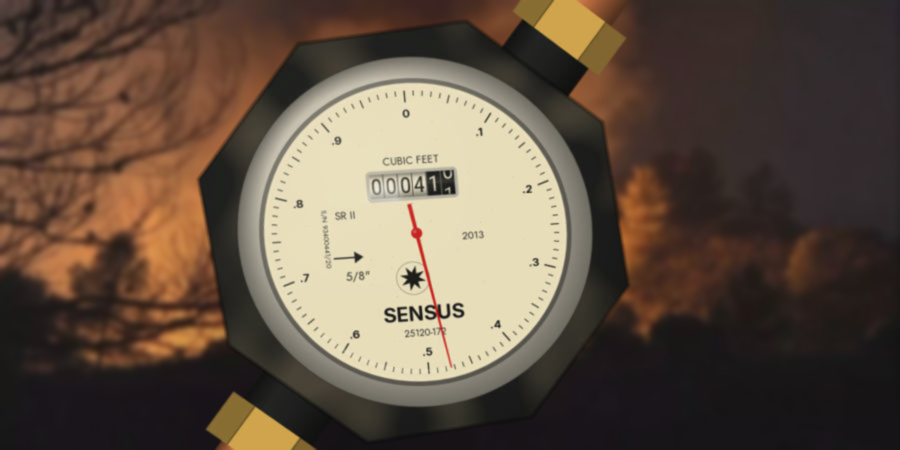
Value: 410.47
